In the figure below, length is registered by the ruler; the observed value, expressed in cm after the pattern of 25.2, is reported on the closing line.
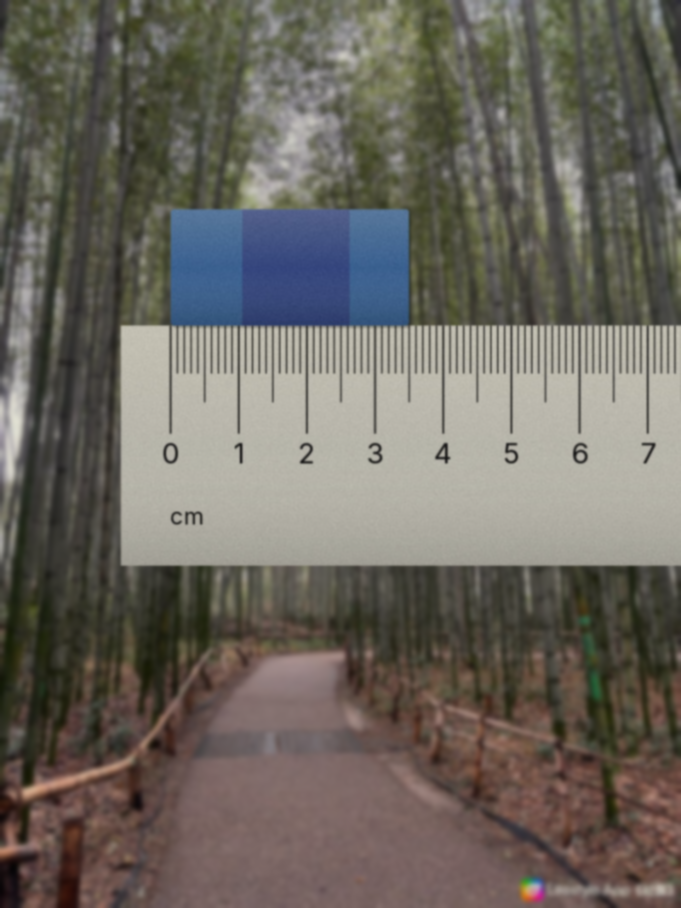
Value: 3.5
